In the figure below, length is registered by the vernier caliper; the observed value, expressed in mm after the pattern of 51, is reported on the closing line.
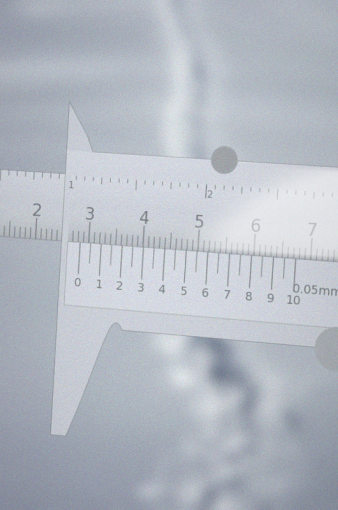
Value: 28.4
